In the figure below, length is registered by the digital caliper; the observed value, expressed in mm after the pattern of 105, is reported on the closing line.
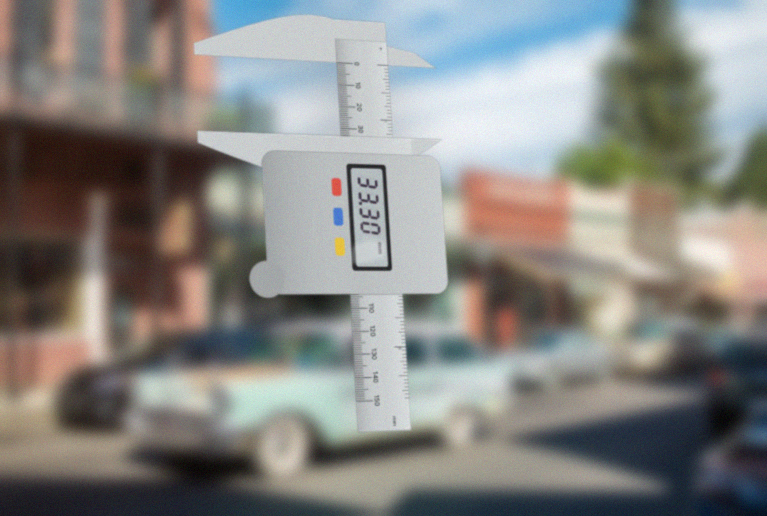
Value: 33.30
